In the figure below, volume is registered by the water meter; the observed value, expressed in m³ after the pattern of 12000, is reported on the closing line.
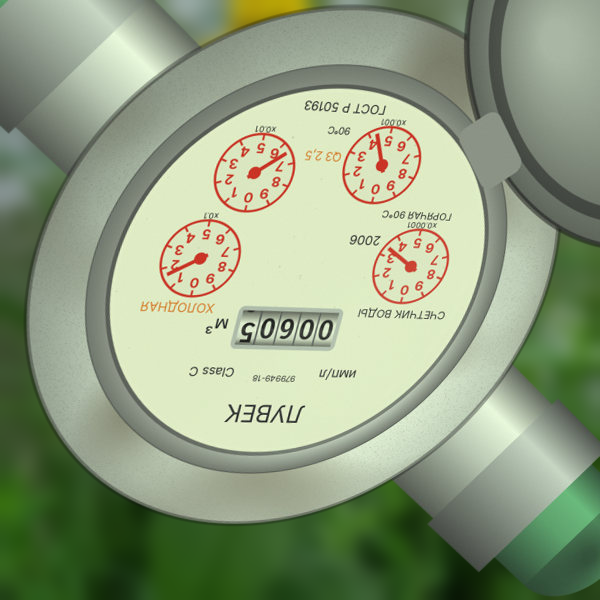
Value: 605.1643
